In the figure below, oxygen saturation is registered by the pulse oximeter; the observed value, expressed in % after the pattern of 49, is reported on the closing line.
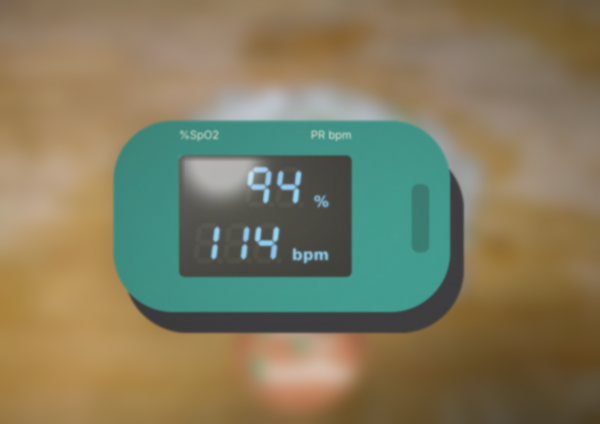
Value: 94
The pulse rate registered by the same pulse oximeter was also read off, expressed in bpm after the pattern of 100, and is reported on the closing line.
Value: 114
